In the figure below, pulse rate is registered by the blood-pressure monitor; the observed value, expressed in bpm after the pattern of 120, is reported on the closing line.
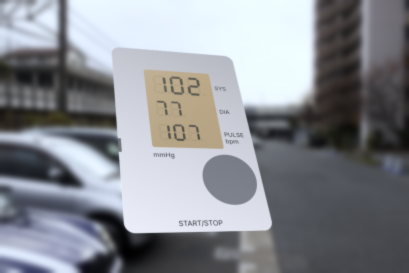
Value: 107
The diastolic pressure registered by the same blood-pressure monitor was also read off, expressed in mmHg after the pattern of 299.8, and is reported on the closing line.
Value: 77
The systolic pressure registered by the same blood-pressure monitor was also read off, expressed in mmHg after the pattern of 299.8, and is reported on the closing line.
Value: 102
